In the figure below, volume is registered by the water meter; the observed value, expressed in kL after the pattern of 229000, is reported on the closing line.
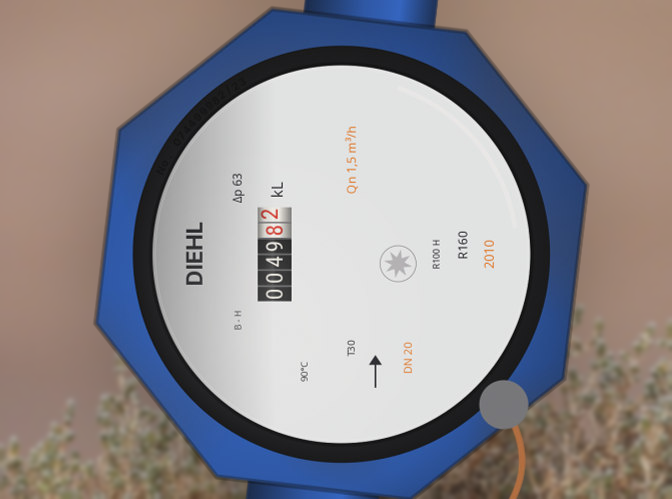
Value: 49.82
